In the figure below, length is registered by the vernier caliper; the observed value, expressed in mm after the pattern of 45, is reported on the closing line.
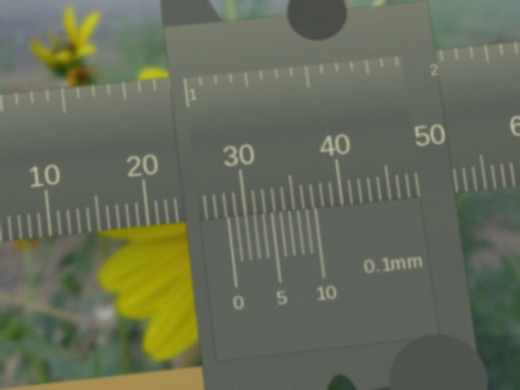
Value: 28.2
